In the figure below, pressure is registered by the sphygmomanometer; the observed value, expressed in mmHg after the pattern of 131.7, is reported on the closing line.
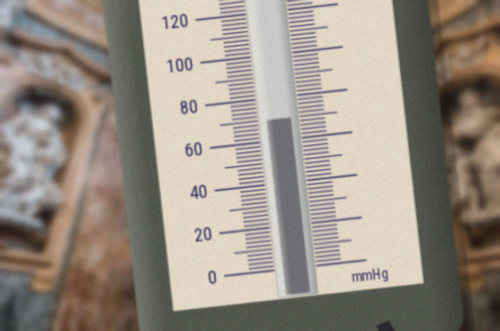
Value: 70
